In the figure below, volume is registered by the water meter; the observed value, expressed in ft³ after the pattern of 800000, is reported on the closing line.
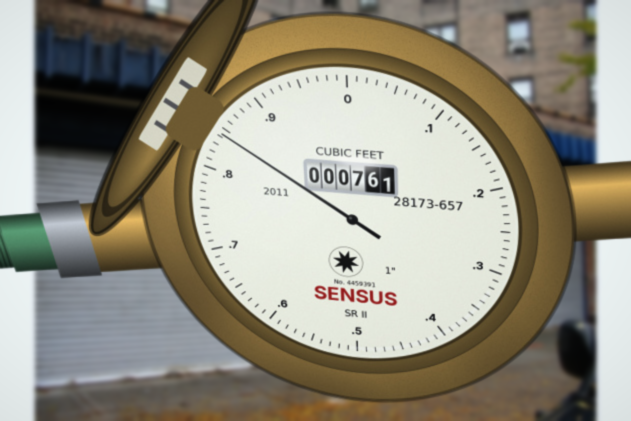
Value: 760.84
